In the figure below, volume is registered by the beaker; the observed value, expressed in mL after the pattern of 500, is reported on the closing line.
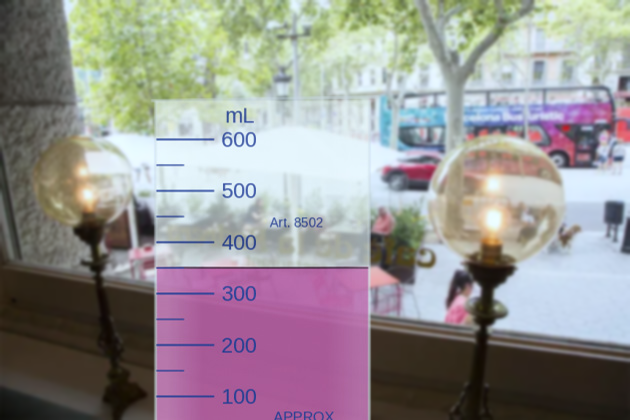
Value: 350
